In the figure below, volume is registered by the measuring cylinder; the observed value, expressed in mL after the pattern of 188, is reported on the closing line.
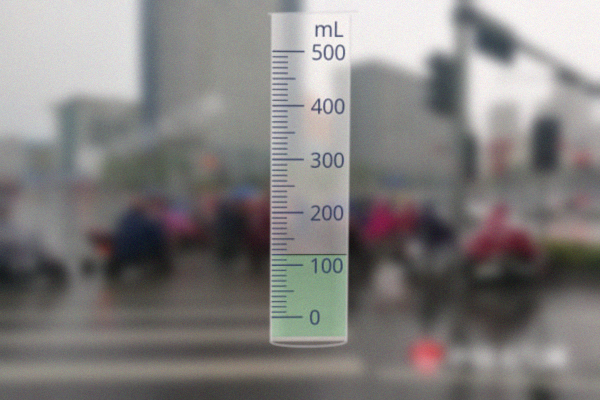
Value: 120
